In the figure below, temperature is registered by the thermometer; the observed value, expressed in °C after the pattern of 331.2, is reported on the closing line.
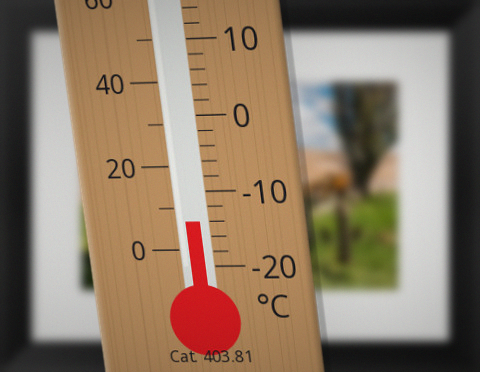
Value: -14
